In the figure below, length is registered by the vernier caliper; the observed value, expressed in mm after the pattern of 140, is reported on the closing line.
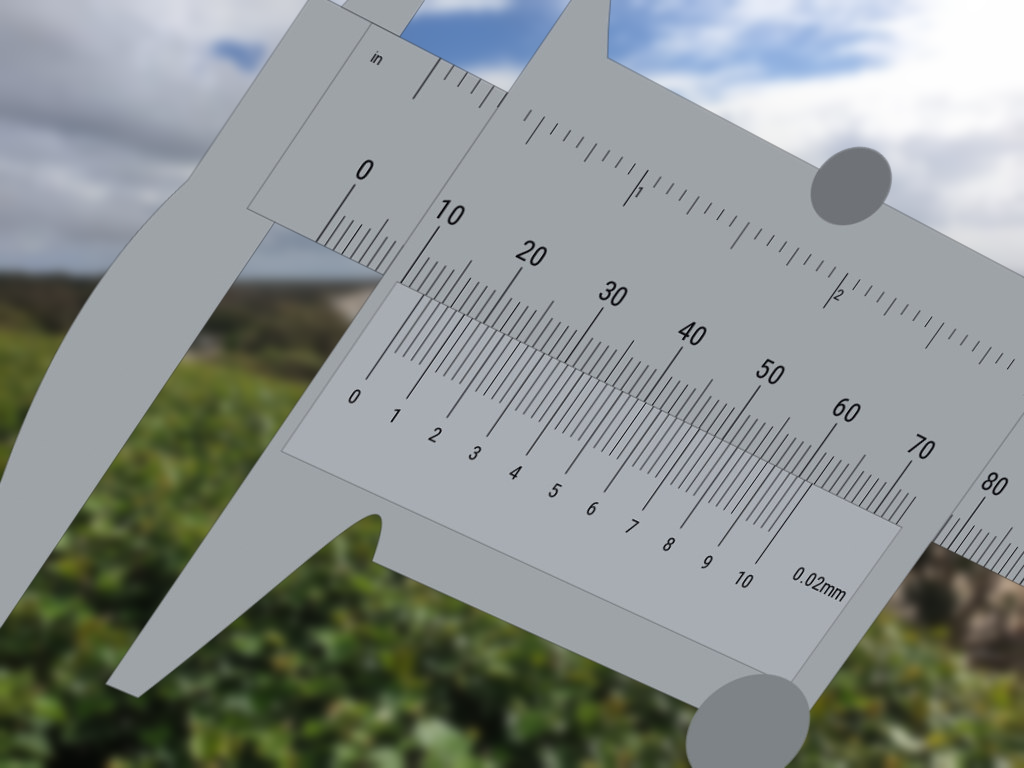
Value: 12.8
